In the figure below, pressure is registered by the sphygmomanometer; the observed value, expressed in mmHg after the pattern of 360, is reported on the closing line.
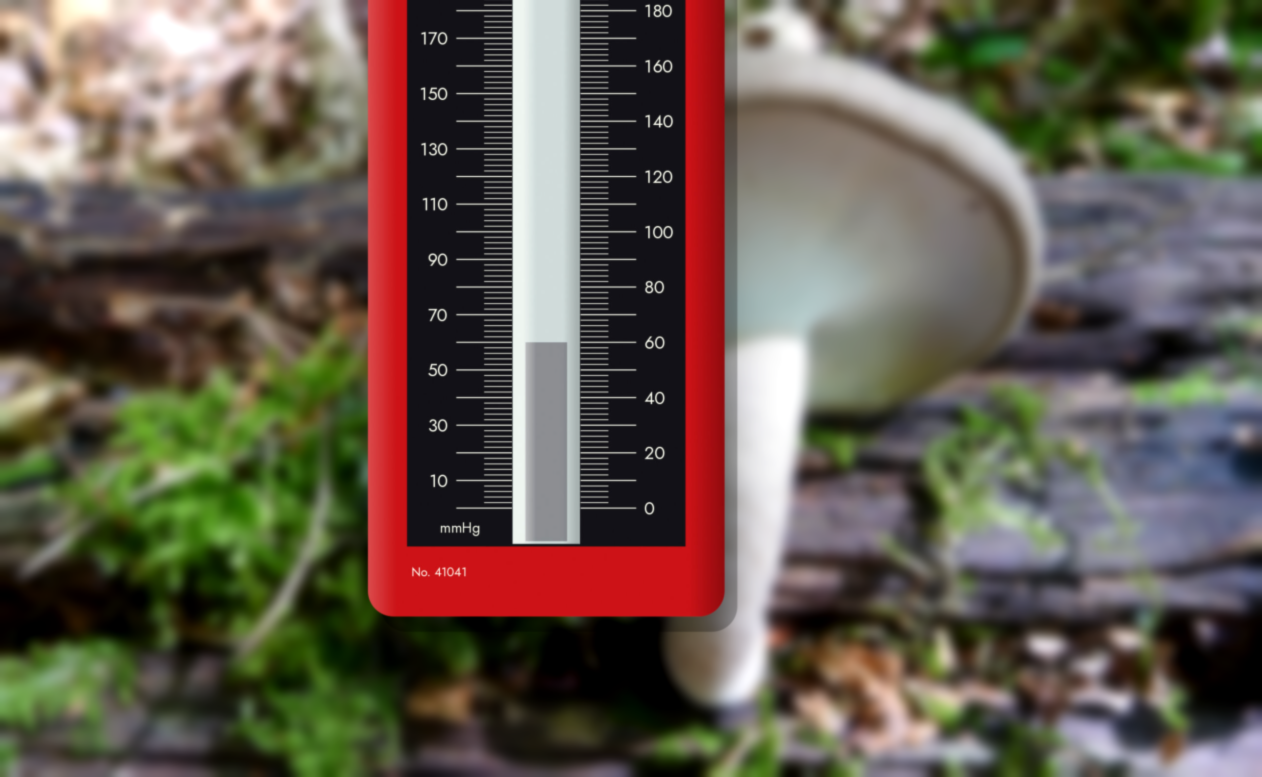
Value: 60
